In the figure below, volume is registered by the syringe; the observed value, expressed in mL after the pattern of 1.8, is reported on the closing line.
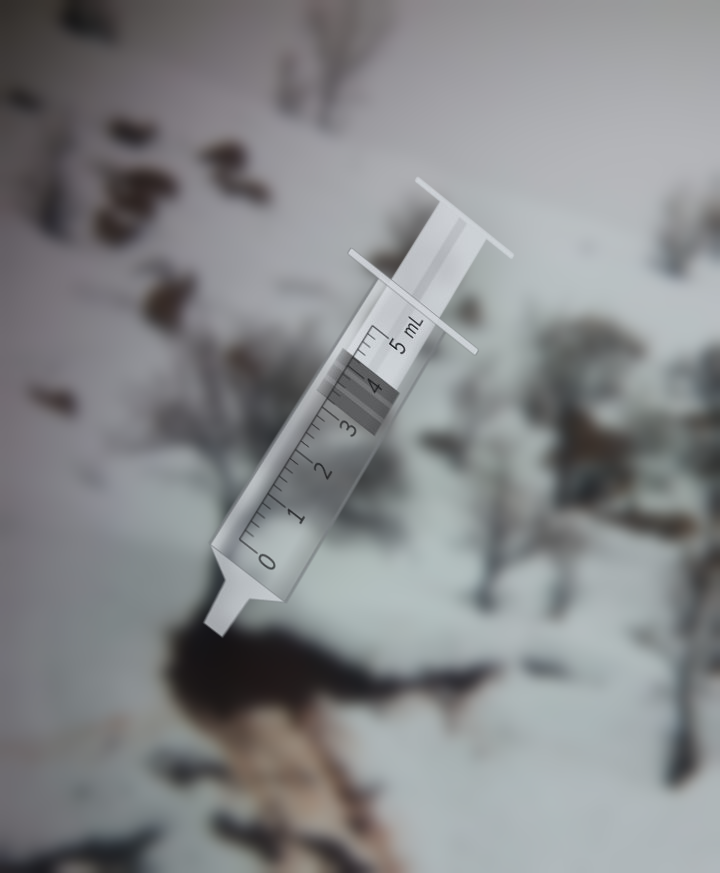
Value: 3.2
